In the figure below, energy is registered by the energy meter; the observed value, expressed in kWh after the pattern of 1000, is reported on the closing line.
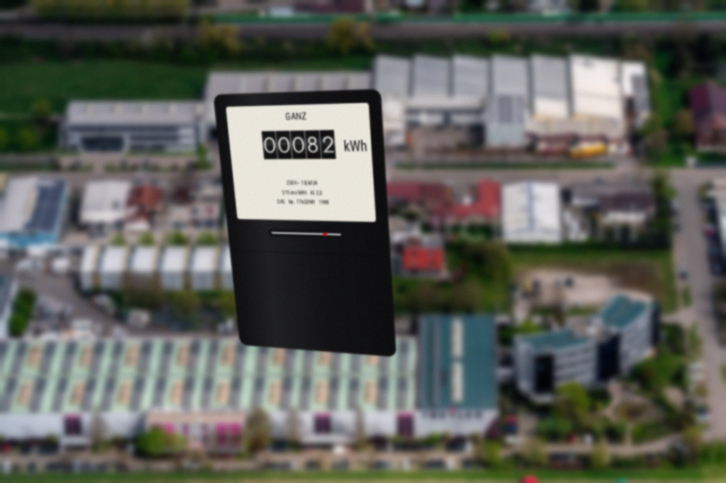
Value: 82
